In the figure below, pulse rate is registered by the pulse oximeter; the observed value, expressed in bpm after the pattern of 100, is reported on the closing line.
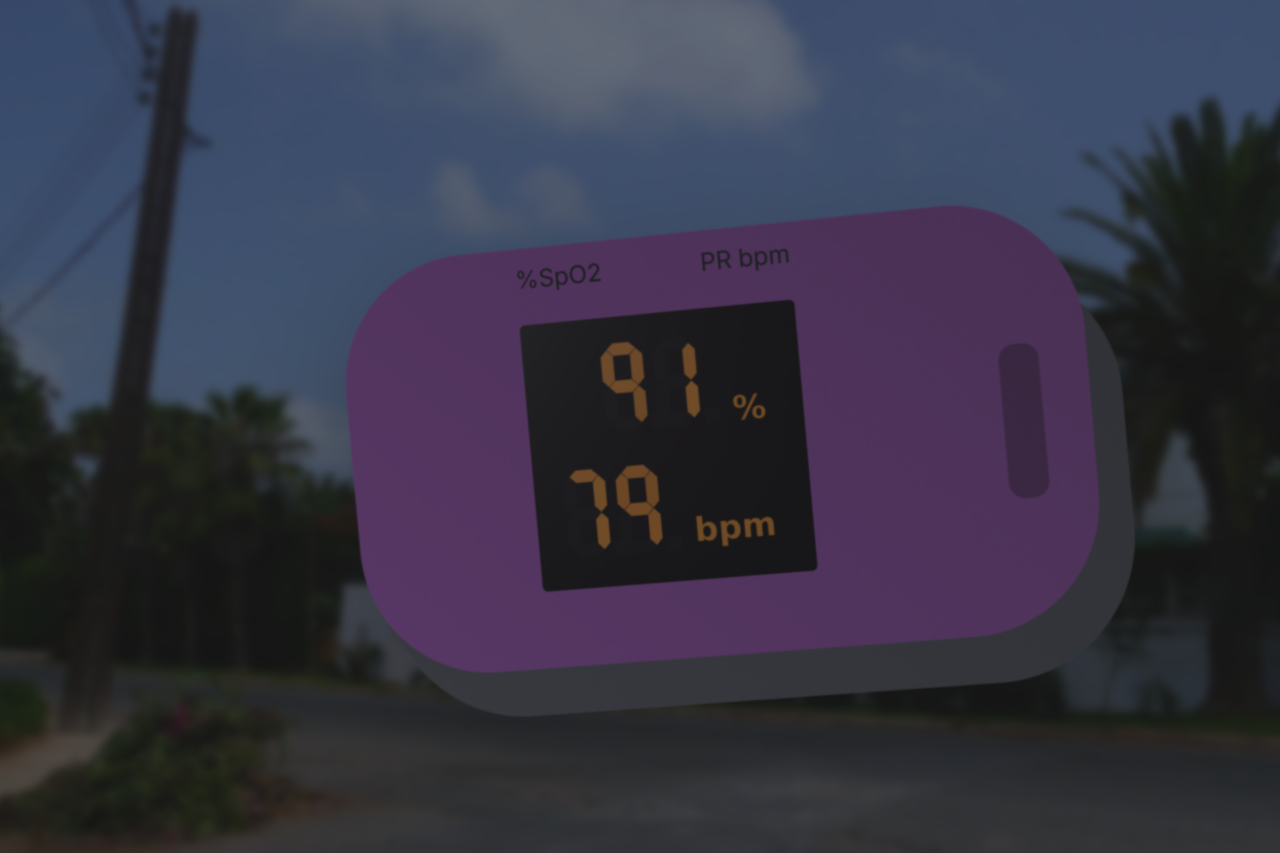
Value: 79
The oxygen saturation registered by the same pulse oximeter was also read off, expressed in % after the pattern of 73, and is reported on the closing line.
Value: 91
